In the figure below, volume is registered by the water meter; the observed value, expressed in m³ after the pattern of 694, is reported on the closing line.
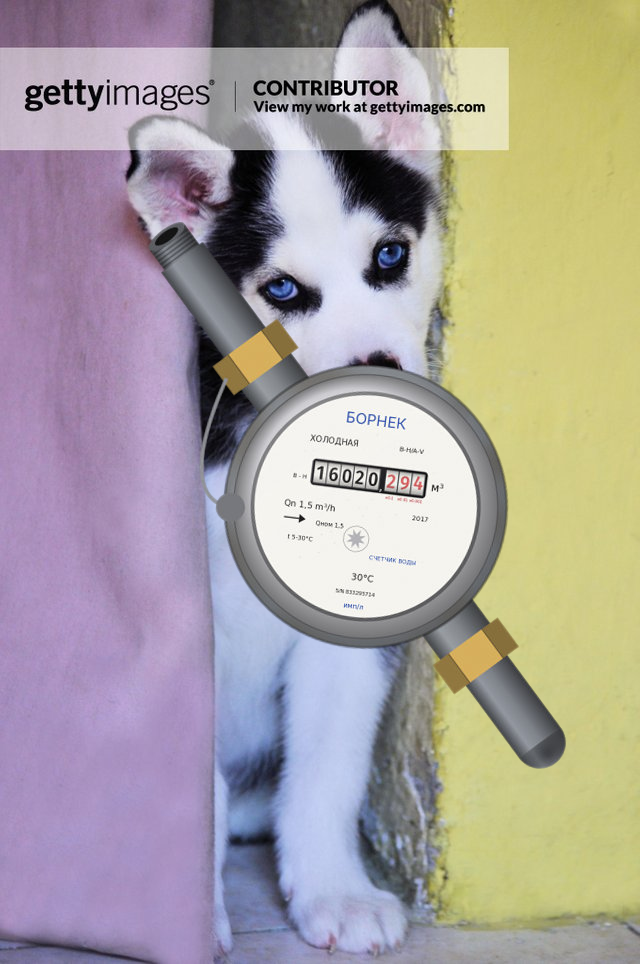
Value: 16020.294
